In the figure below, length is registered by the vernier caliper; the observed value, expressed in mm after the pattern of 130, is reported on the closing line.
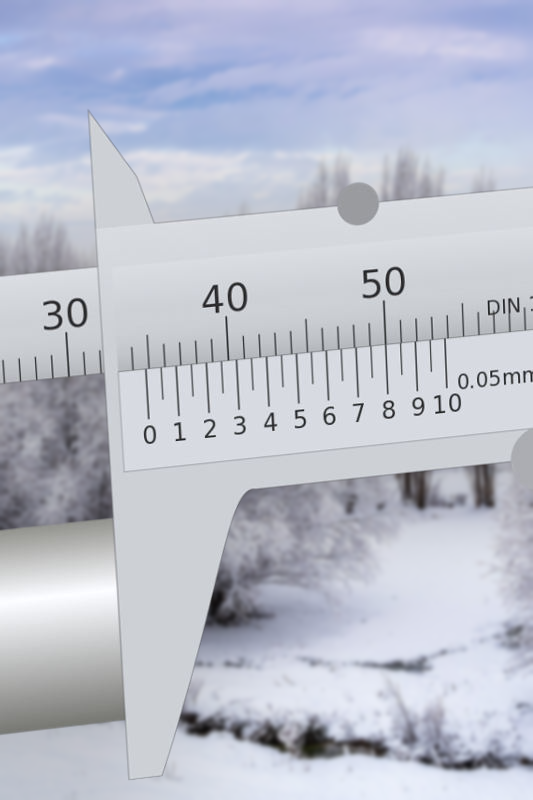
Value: 34.8
